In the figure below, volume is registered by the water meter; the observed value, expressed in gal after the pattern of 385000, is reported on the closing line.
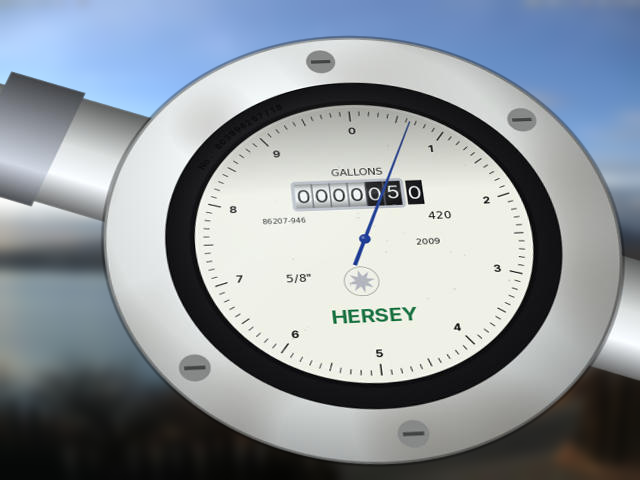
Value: 50.6
